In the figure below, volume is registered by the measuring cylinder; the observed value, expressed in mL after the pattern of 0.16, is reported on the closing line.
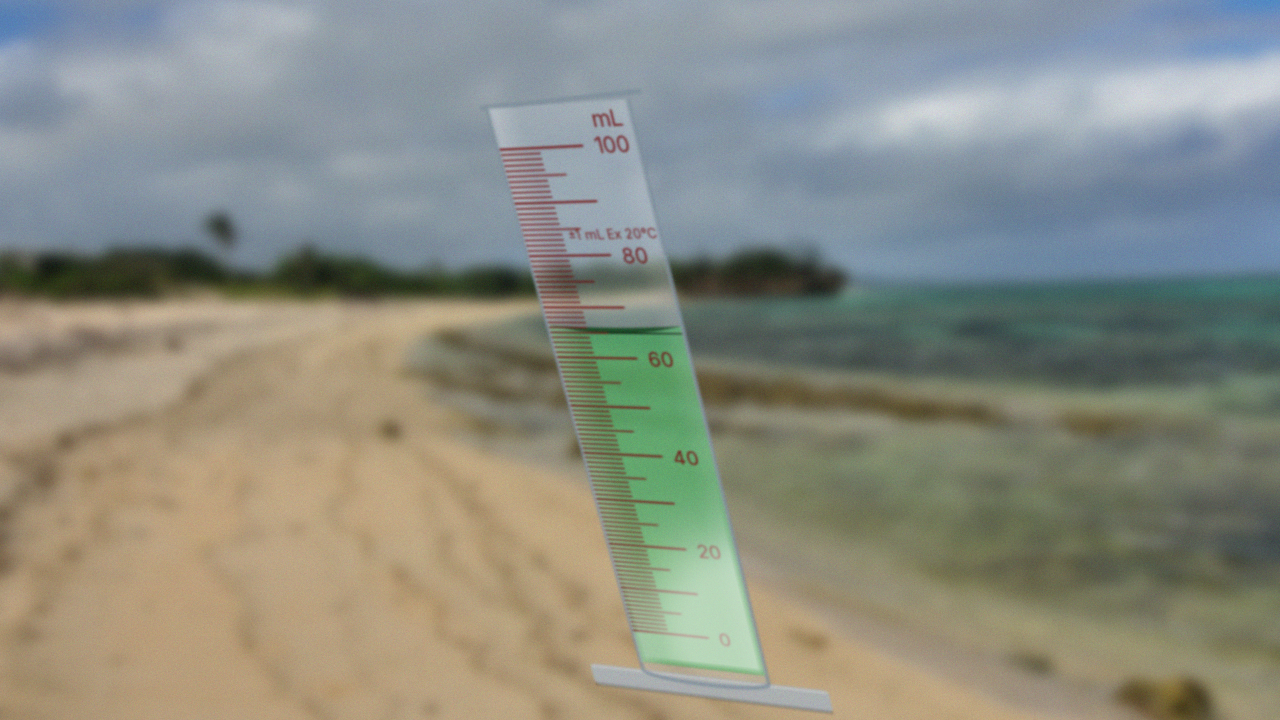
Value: 65
